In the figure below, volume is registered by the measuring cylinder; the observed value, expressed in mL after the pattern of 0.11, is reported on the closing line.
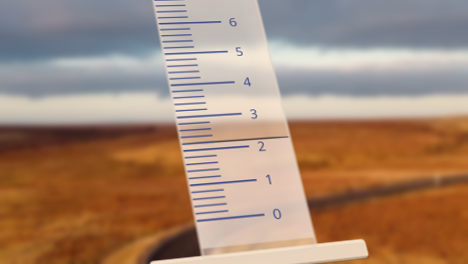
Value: 2.2
